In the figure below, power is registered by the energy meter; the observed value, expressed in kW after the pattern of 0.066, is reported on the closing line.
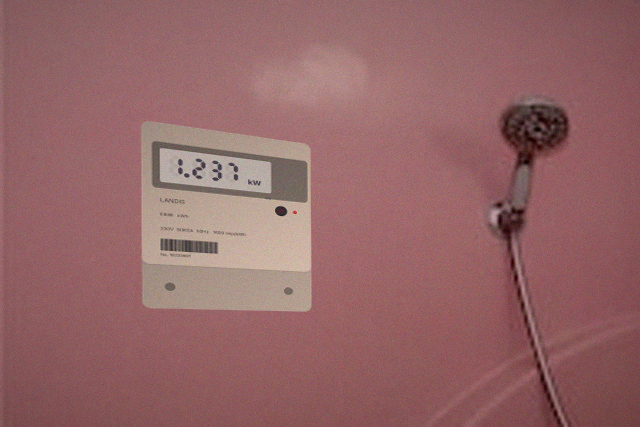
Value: 1.237
